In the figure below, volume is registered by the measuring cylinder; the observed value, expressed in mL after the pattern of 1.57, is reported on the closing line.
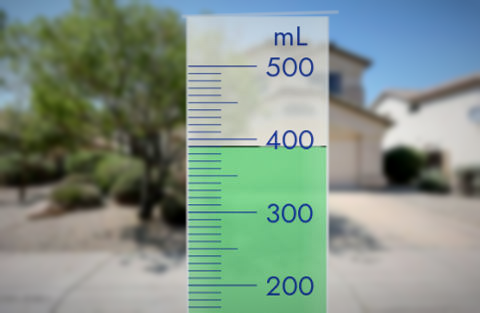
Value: 390
